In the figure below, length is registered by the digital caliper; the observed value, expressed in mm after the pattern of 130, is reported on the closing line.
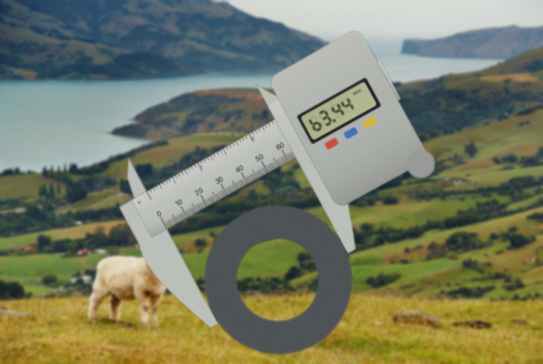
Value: 63.44
